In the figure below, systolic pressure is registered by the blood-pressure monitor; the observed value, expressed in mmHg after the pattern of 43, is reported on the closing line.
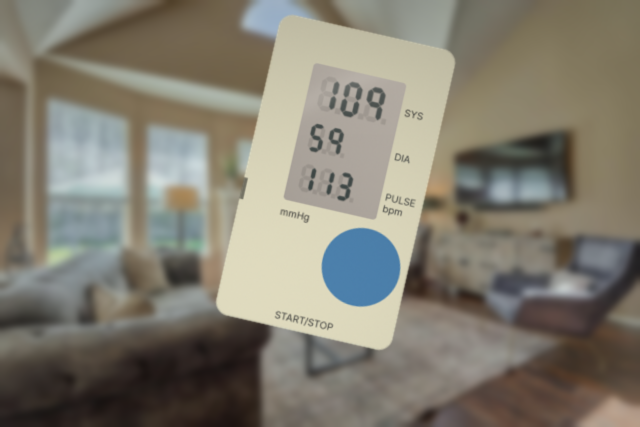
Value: 109
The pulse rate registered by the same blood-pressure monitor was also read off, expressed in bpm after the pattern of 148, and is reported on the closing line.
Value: 113
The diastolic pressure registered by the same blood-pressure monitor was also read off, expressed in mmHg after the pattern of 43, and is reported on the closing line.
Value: 59
